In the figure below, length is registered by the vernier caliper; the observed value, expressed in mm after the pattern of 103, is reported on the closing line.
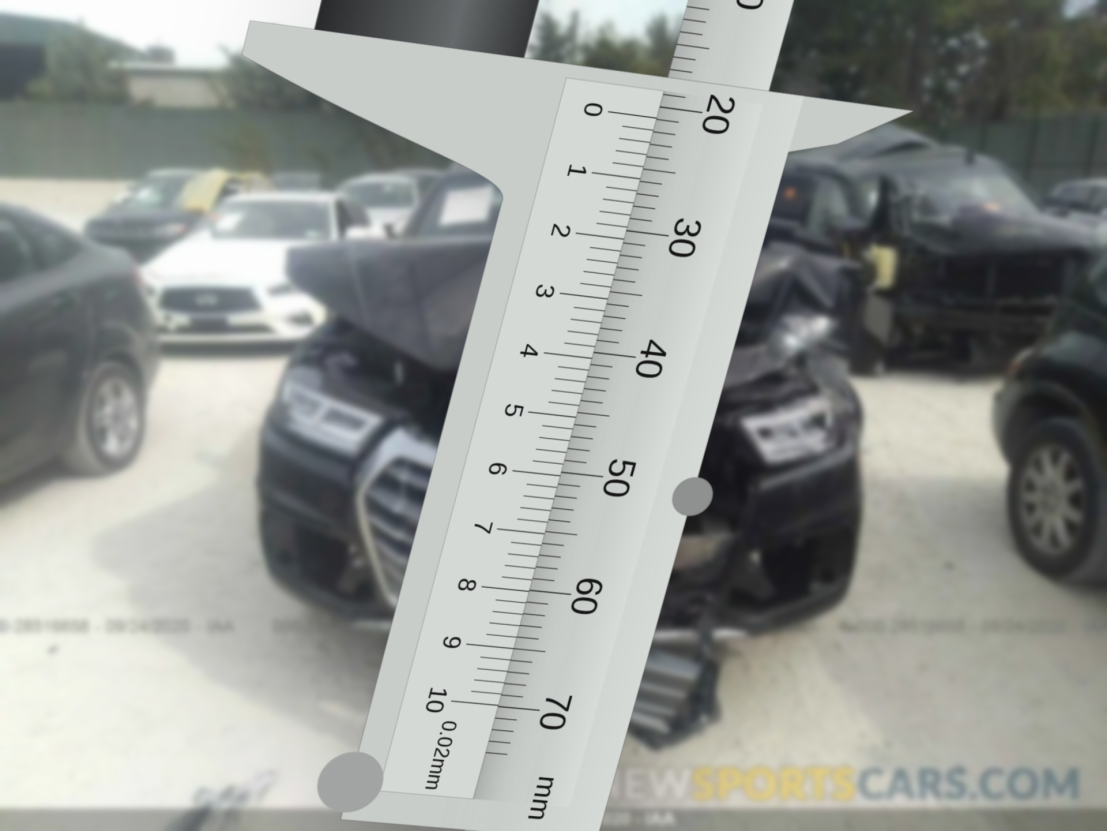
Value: 20.9
